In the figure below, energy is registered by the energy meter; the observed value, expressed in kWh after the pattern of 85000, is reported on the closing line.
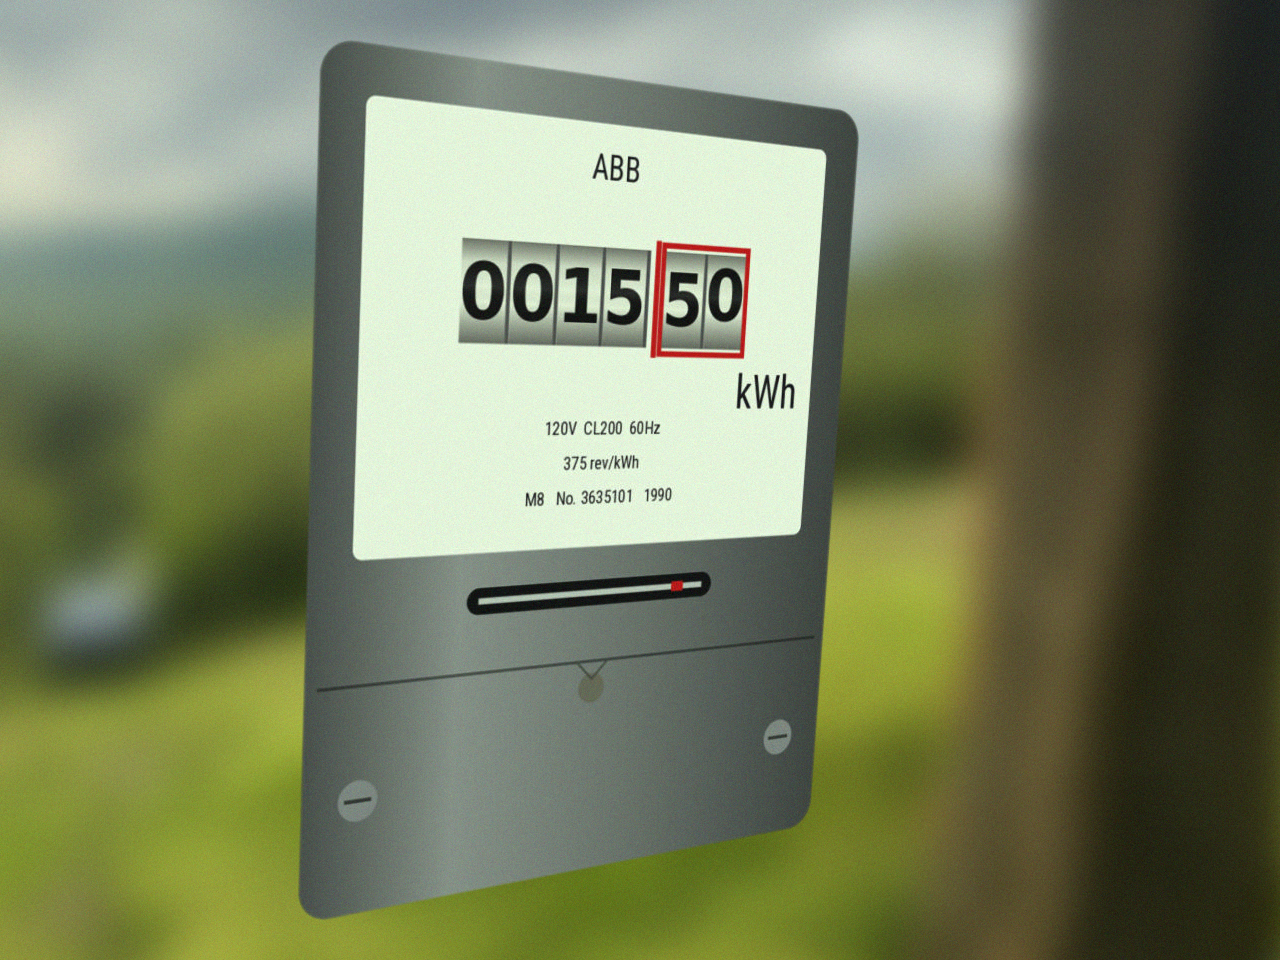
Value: 15.50
